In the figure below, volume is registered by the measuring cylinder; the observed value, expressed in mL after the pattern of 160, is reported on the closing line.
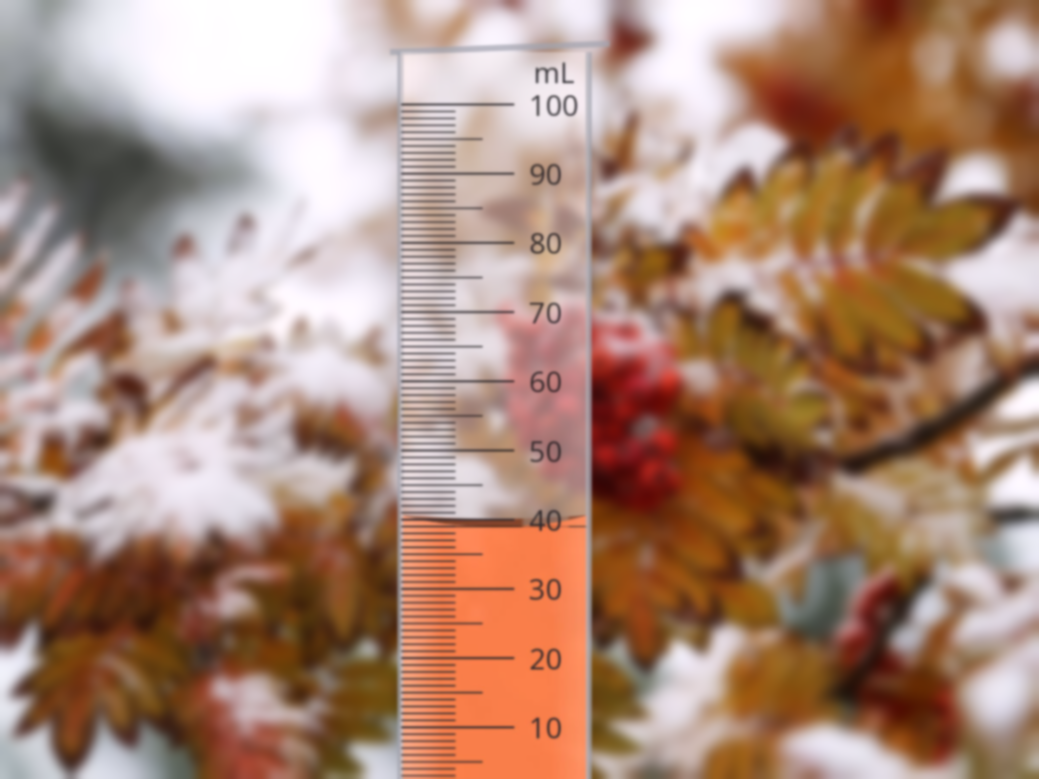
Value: 39
